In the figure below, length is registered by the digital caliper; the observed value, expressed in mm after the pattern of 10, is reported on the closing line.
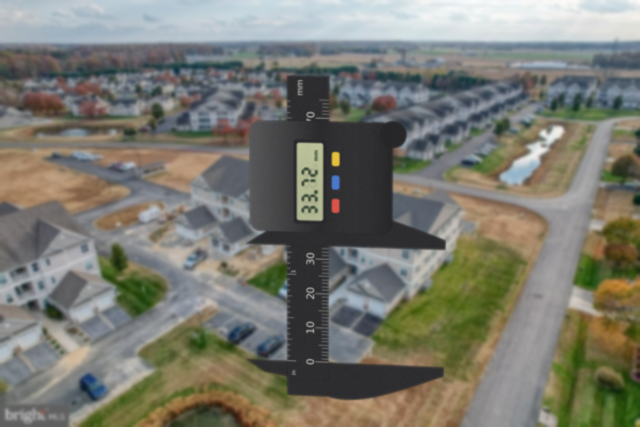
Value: 33.72
